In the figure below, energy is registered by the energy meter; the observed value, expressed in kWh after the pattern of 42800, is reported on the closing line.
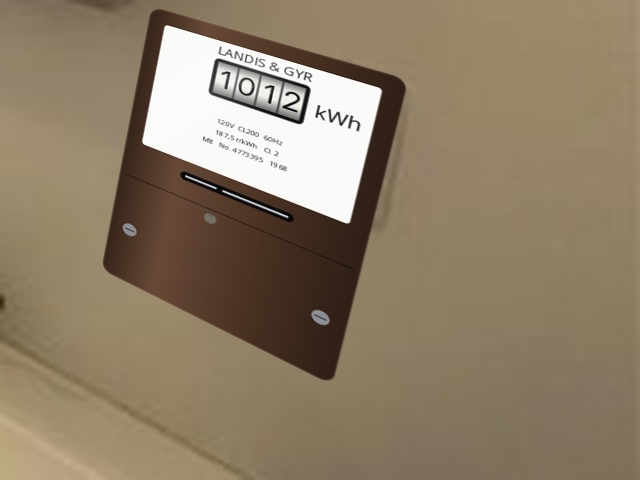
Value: 1012
